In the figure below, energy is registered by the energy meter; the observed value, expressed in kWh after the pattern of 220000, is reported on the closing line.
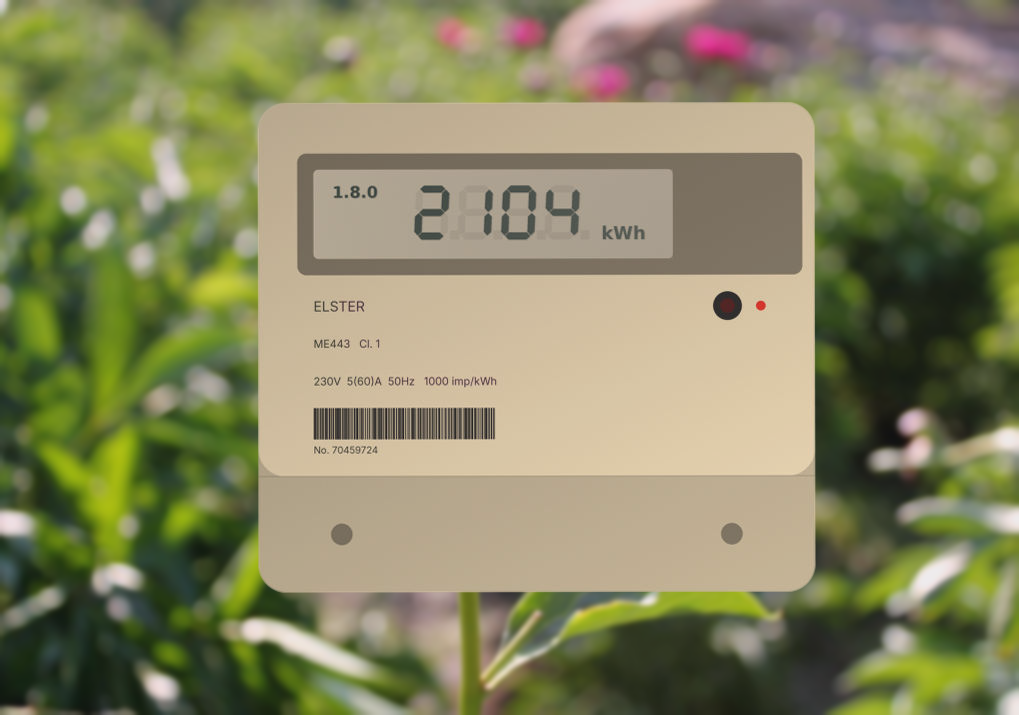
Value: 2104
